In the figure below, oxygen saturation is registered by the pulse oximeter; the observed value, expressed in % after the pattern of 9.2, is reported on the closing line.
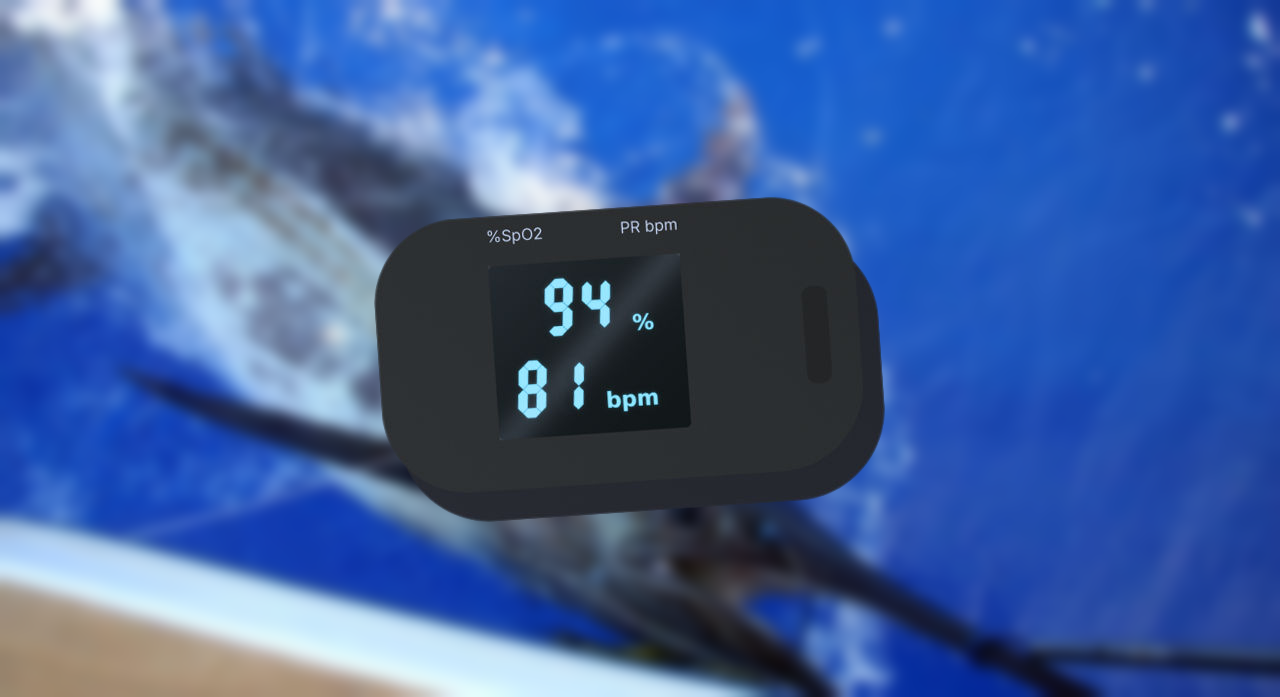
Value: 94
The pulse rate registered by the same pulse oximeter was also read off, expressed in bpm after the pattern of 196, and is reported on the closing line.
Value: 81
